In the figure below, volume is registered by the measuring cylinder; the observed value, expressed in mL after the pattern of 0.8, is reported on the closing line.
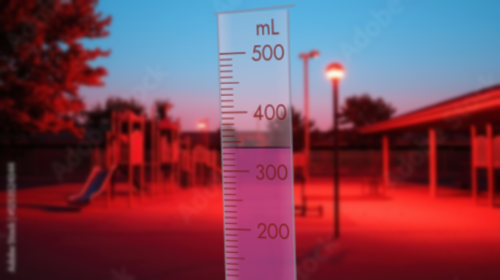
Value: 340
